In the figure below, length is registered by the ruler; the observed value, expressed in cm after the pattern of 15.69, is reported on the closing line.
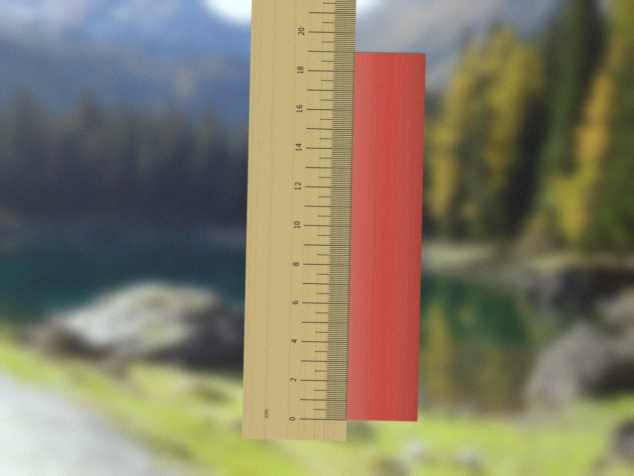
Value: 19
